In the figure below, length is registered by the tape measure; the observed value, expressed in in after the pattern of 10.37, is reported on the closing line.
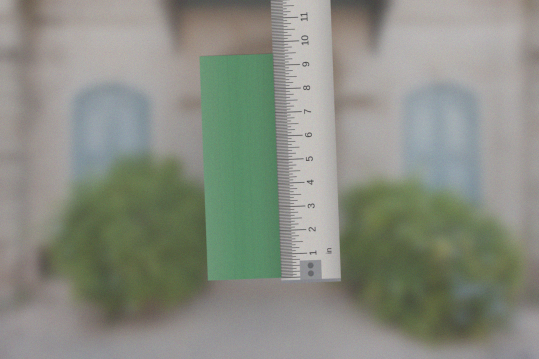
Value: 9.5
